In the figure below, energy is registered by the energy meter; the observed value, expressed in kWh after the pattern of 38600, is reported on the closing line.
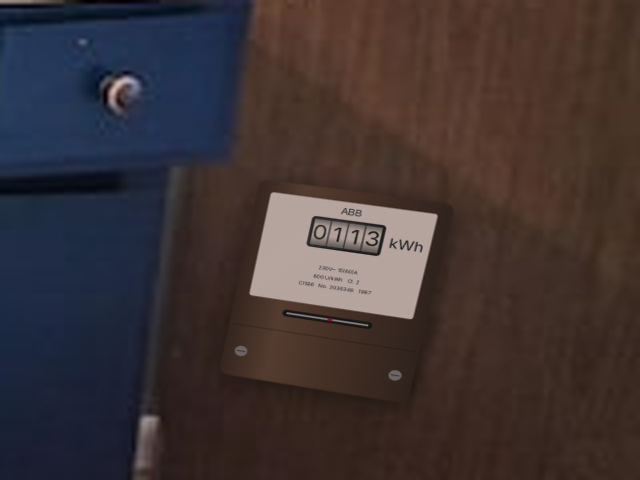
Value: 113
